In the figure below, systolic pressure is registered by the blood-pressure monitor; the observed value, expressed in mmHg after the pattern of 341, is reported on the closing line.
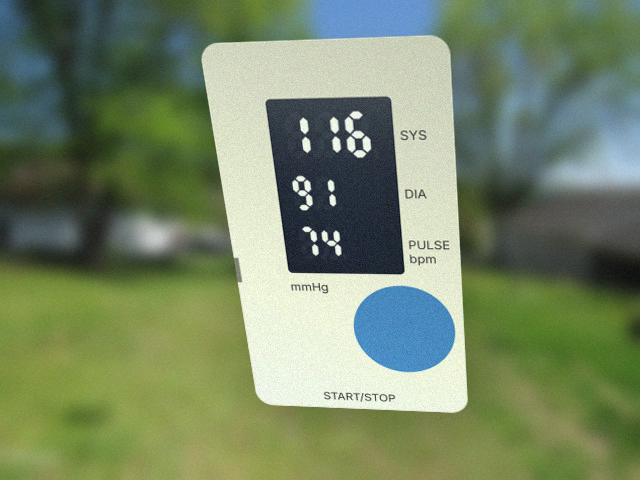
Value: 116
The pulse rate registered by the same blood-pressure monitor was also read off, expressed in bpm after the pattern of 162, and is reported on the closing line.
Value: 74
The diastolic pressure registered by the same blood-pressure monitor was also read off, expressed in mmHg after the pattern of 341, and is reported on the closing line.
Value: 91
